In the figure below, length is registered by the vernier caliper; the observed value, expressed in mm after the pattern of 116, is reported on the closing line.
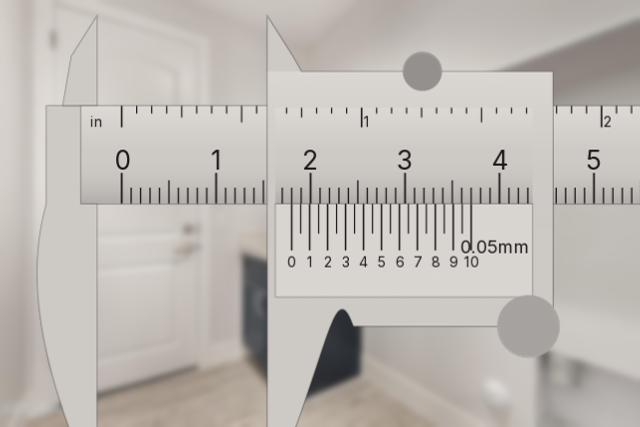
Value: 18.0
